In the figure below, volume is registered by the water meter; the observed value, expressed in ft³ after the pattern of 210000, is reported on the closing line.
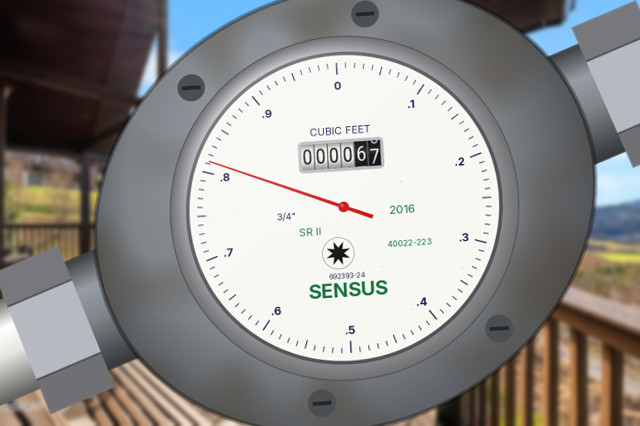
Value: 66.81
